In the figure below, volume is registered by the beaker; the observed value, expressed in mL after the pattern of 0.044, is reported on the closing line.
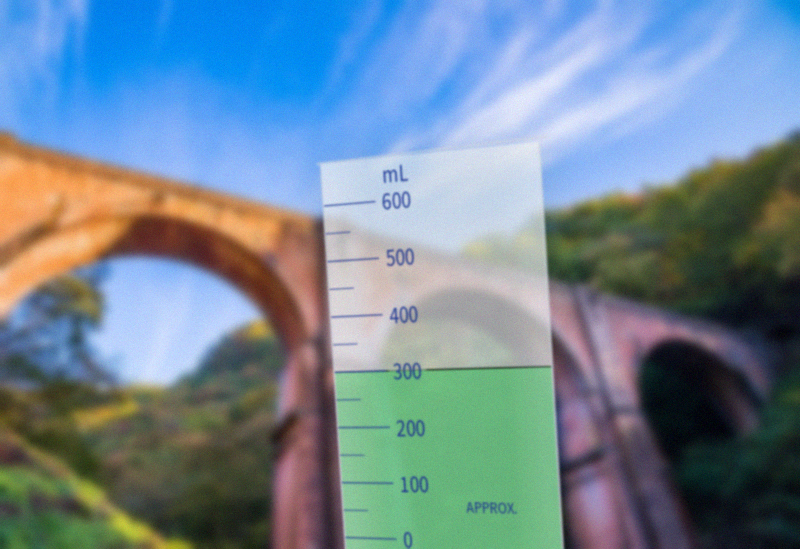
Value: 300
